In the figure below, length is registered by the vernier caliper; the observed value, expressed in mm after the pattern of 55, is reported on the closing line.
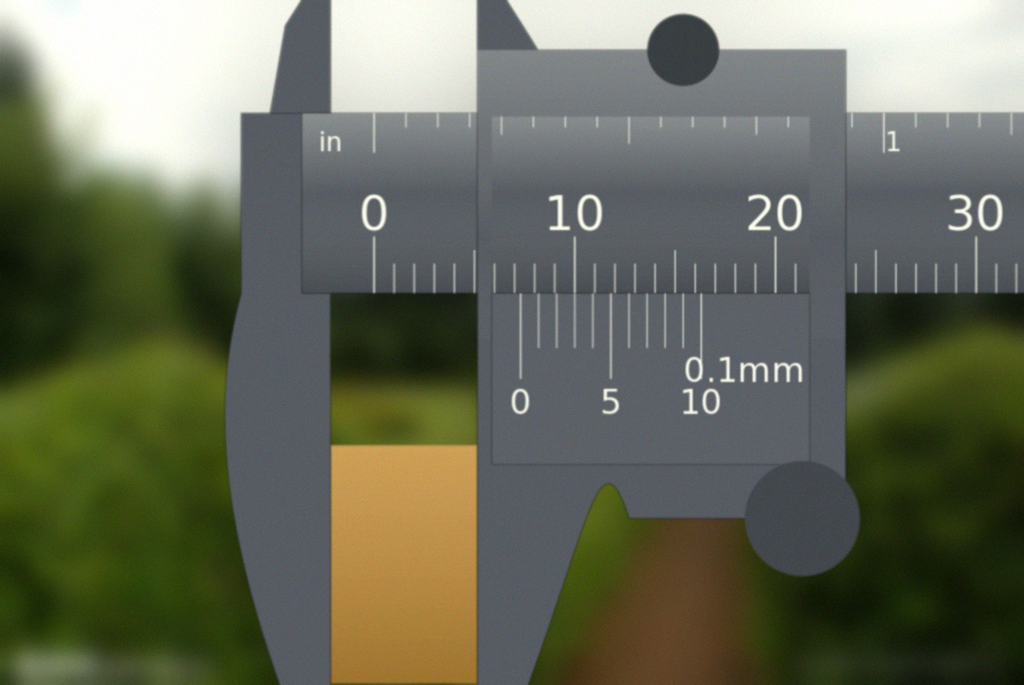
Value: 7.3
